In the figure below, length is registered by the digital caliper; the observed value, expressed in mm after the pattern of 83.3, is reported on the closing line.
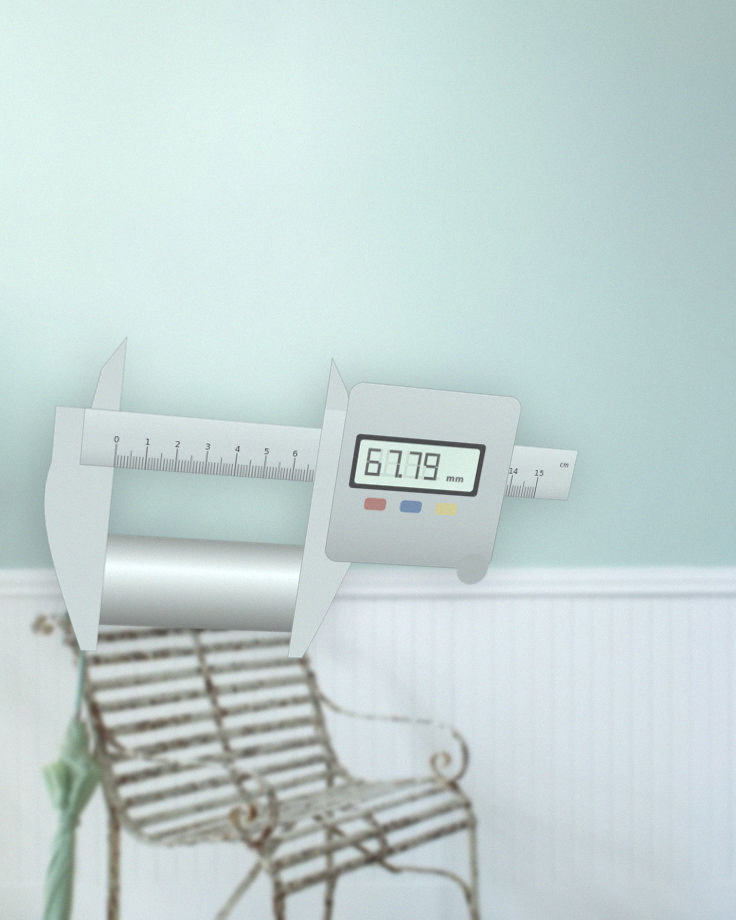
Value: 67.79
